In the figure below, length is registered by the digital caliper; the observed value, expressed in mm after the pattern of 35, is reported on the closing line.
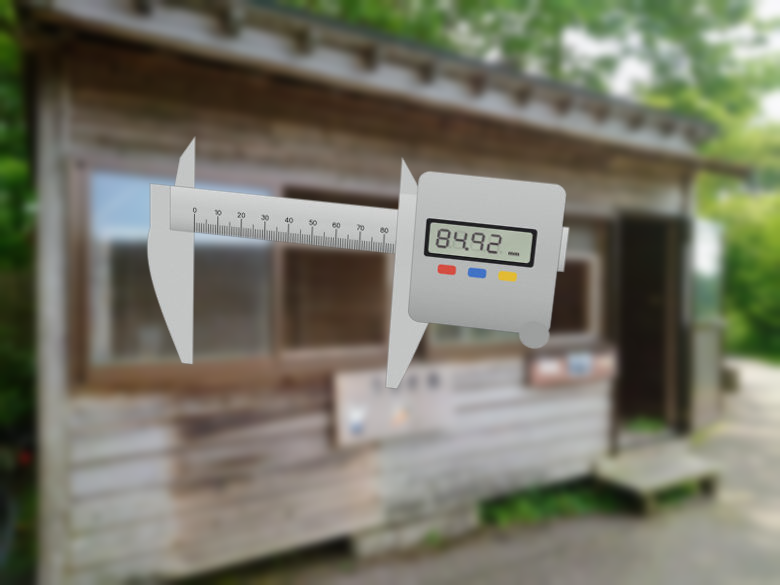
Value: 84.92
